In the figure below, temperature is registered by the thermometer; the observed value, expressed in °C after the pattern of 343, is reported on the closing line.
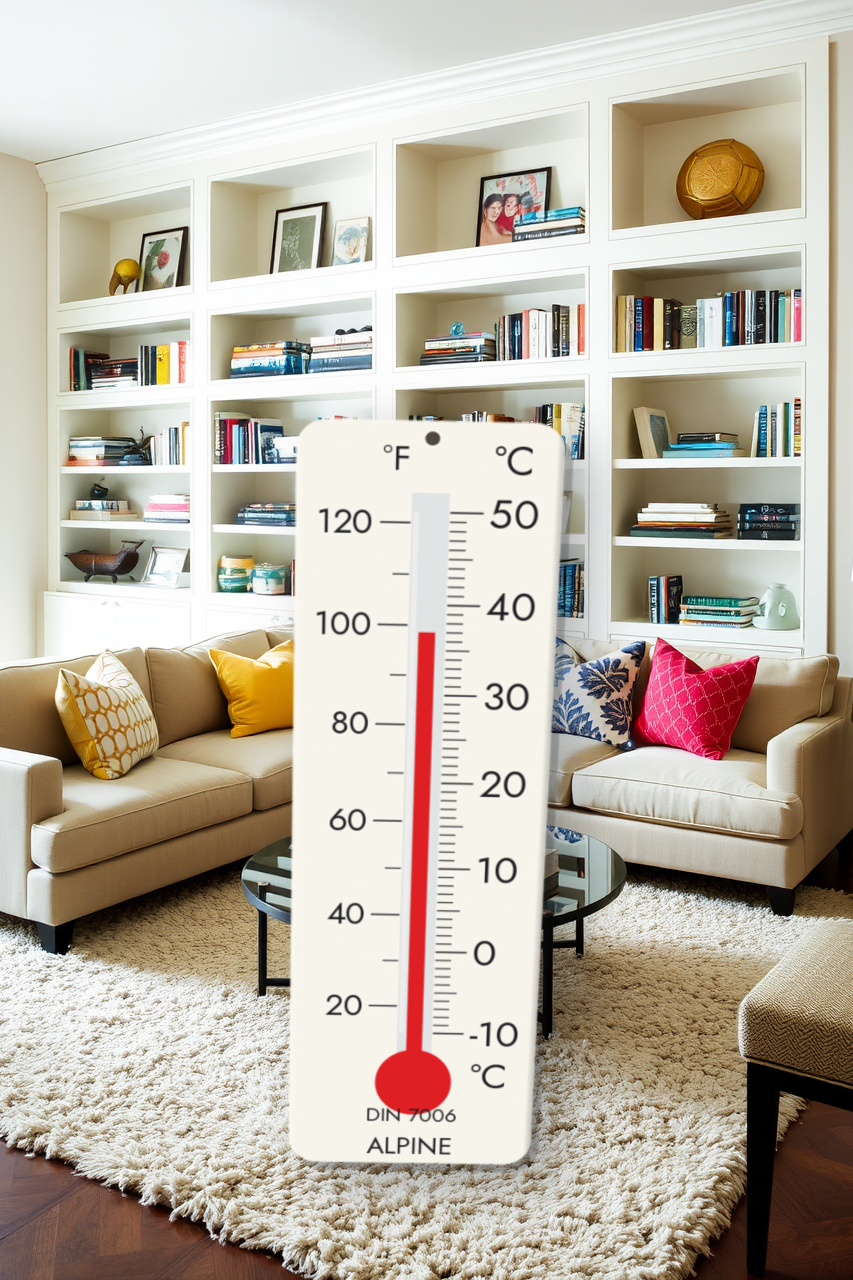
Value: 37
